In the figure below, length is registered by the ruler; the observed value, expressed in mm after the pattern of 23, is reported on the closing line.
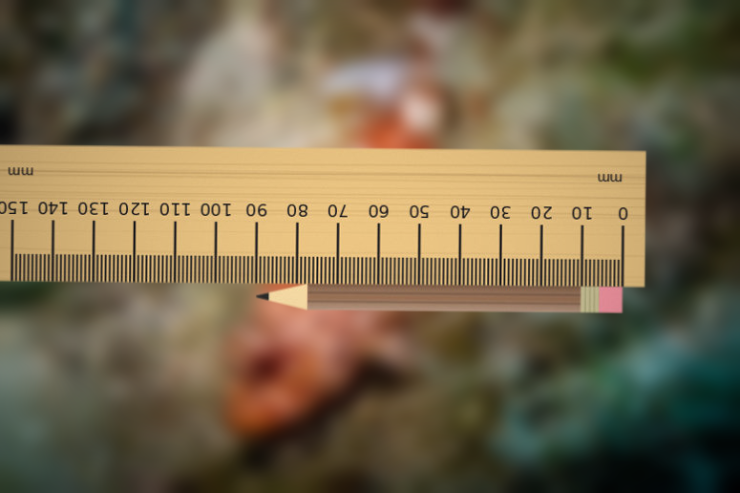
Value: 90
